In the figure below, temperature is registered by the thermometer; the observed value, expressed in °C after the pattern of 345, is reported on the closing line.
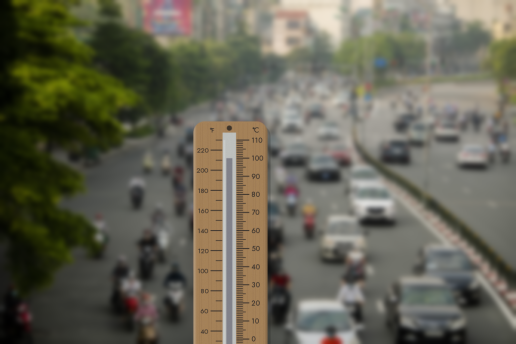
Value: 100
